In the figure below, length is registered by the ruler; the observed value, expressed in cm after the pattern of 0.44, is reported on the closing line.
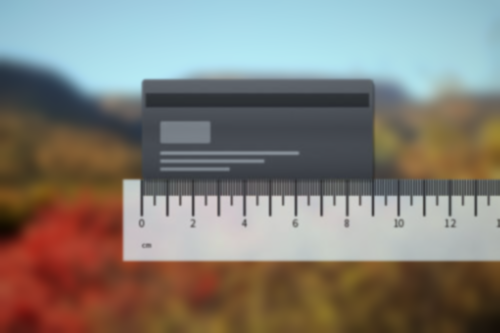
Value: 9
